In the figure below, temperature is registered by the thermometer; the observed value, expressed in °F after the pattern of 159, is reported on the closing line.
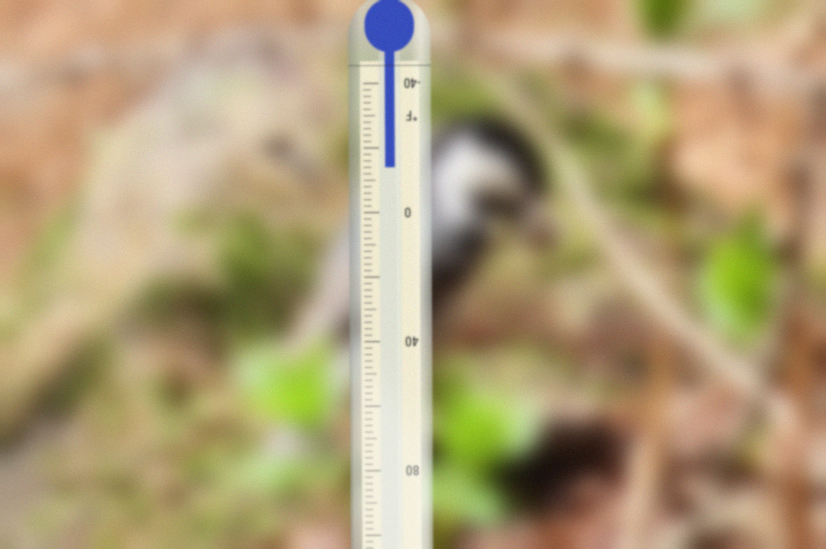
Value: -14
